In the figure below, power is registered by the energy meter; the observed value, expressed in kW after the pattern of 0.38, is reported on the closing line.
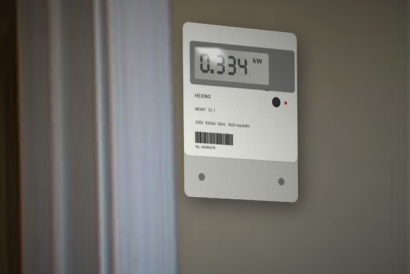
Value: 0.334
